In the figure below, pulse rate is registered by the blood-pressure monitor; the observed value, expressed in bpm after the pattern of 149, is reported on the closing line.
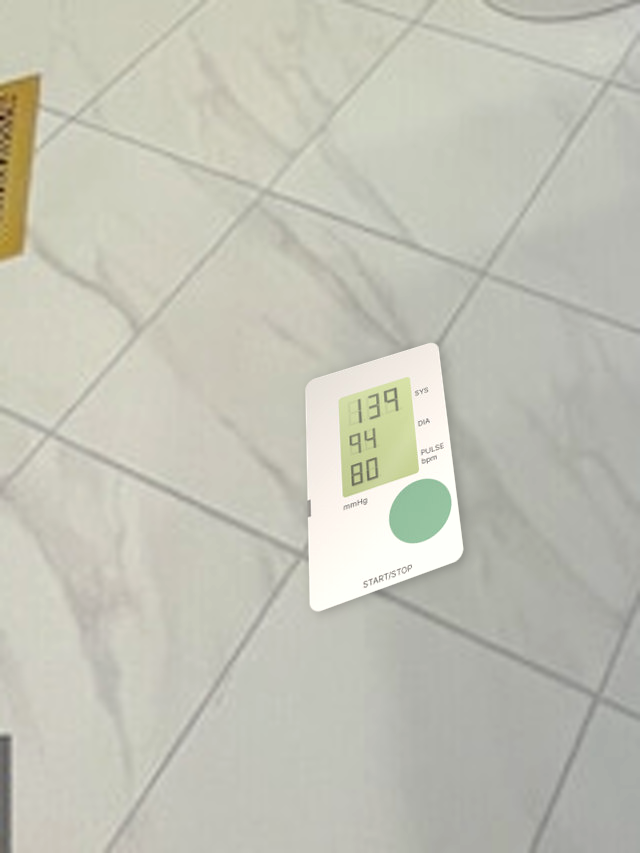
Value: 80
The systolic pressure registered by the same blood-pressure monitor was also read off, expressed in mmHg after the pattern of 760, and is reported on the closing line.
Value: 139
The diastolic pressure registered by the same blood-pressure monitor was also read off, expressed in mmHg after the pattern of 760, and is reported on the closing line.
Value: 94
